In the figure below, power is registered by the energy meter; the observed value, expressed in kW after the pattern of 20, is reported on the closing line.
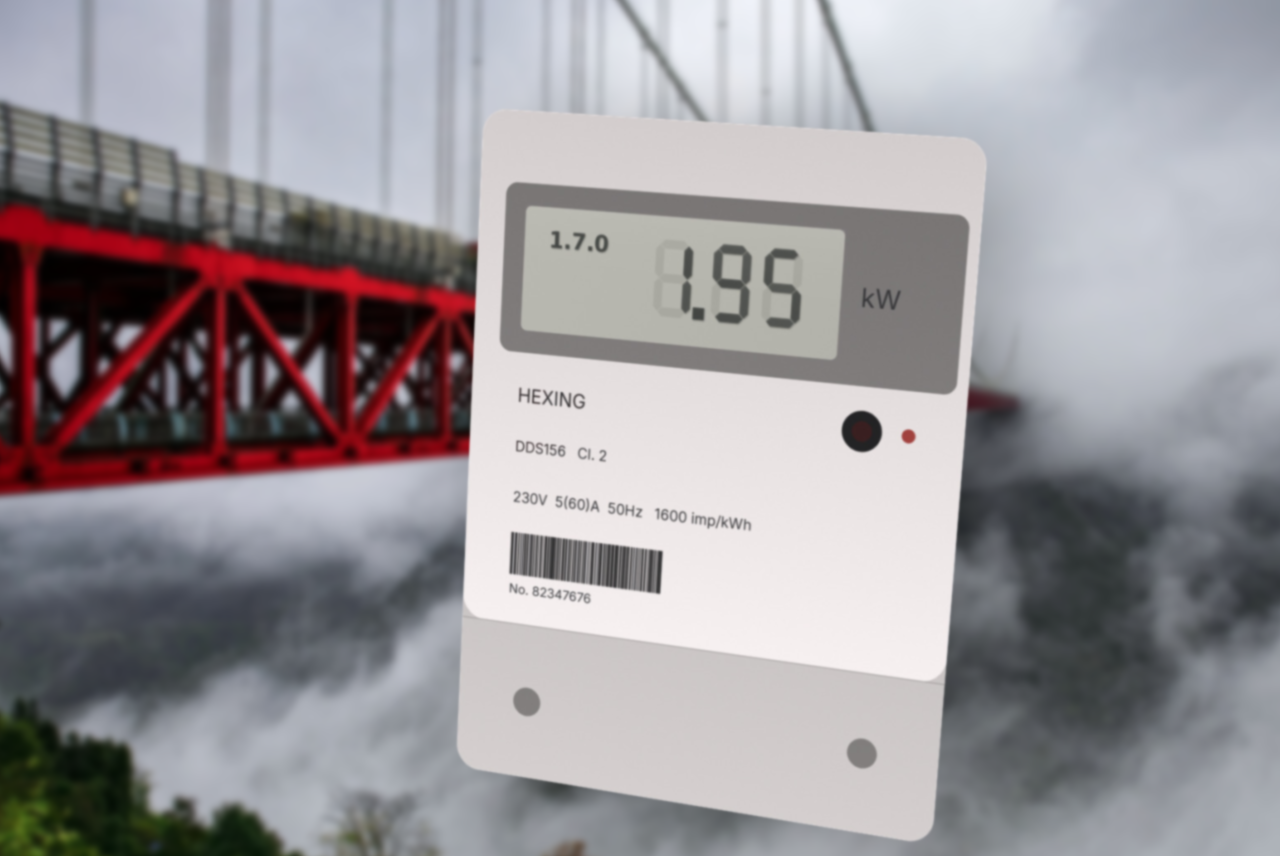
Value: 1.95
